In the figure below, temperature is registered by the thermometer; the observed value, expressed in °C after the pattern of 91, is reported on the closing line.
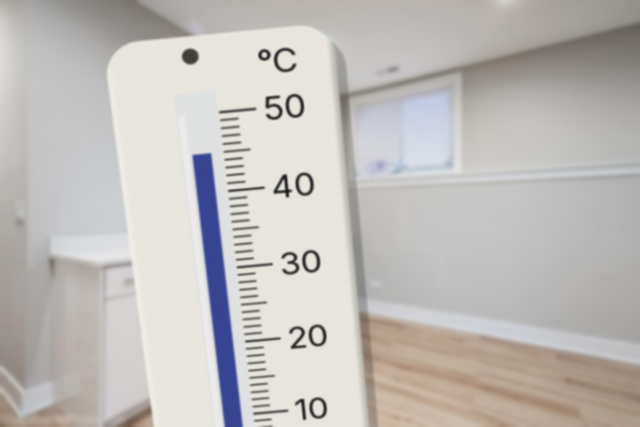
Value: 45
